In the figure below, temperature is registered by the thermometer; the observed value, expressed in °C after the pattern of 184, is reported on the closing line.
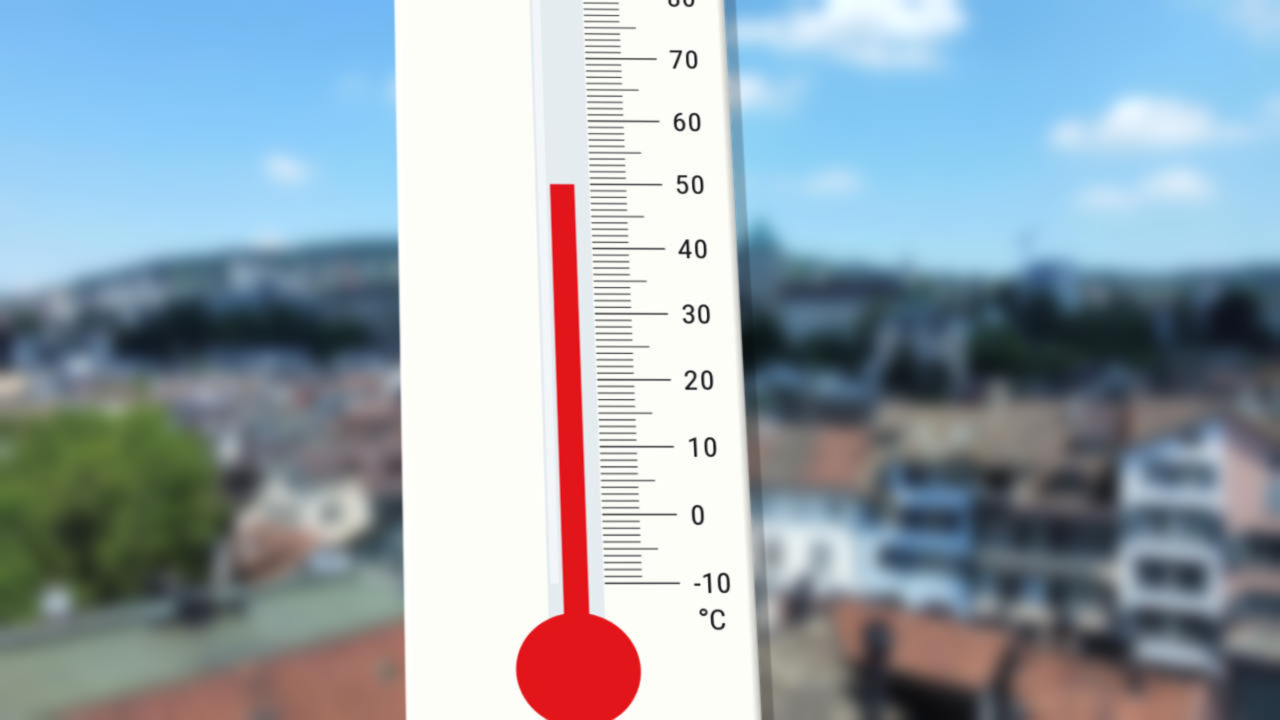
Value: 50
